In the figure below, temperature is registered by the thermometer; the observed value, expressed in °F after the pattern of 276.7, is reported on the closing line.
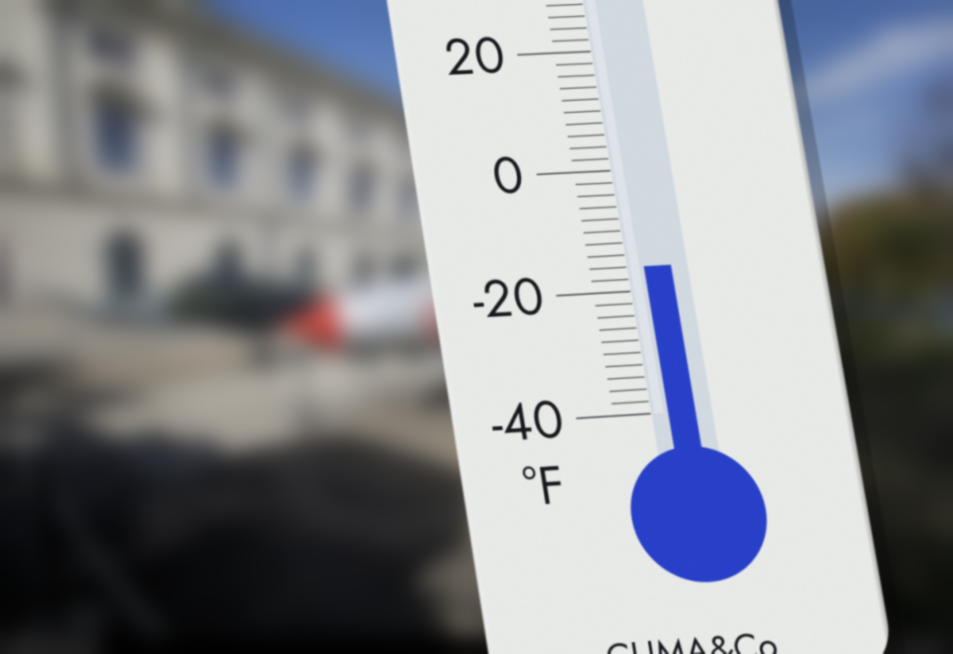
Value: -16
